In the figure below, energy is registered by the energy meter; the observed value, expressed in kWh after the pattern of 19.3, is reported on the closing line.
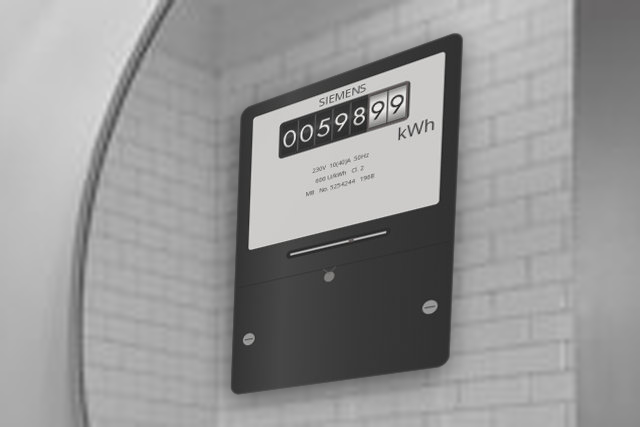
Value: 598.99
